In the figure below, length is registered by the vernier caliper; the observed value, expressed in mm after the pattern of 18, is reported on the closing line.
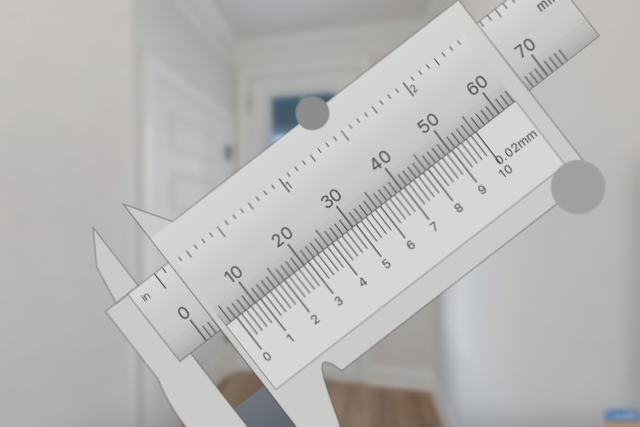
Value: 6.2
